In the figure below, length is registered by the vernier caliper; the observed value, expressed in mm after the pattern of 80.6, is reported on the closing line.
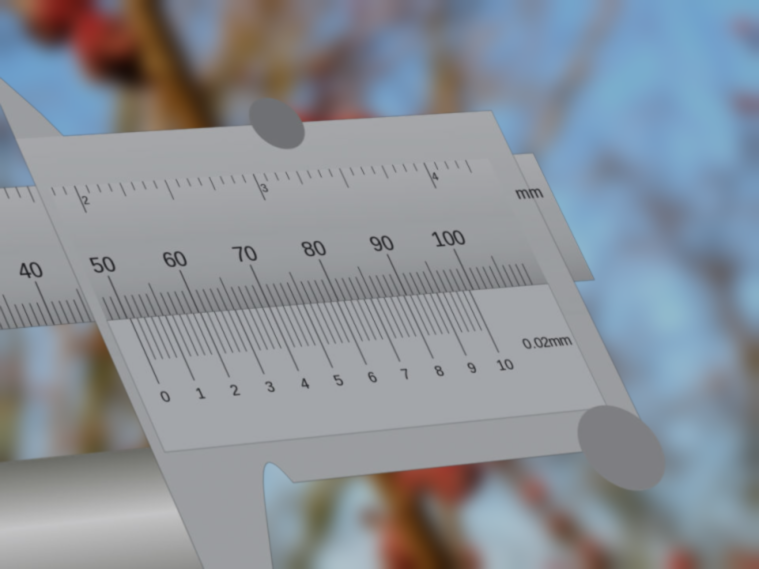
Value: 50.4
